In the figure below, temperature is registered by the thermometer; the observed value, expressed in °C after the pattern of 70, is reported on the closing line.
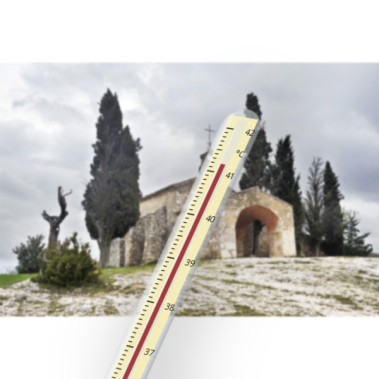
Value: 41.2
